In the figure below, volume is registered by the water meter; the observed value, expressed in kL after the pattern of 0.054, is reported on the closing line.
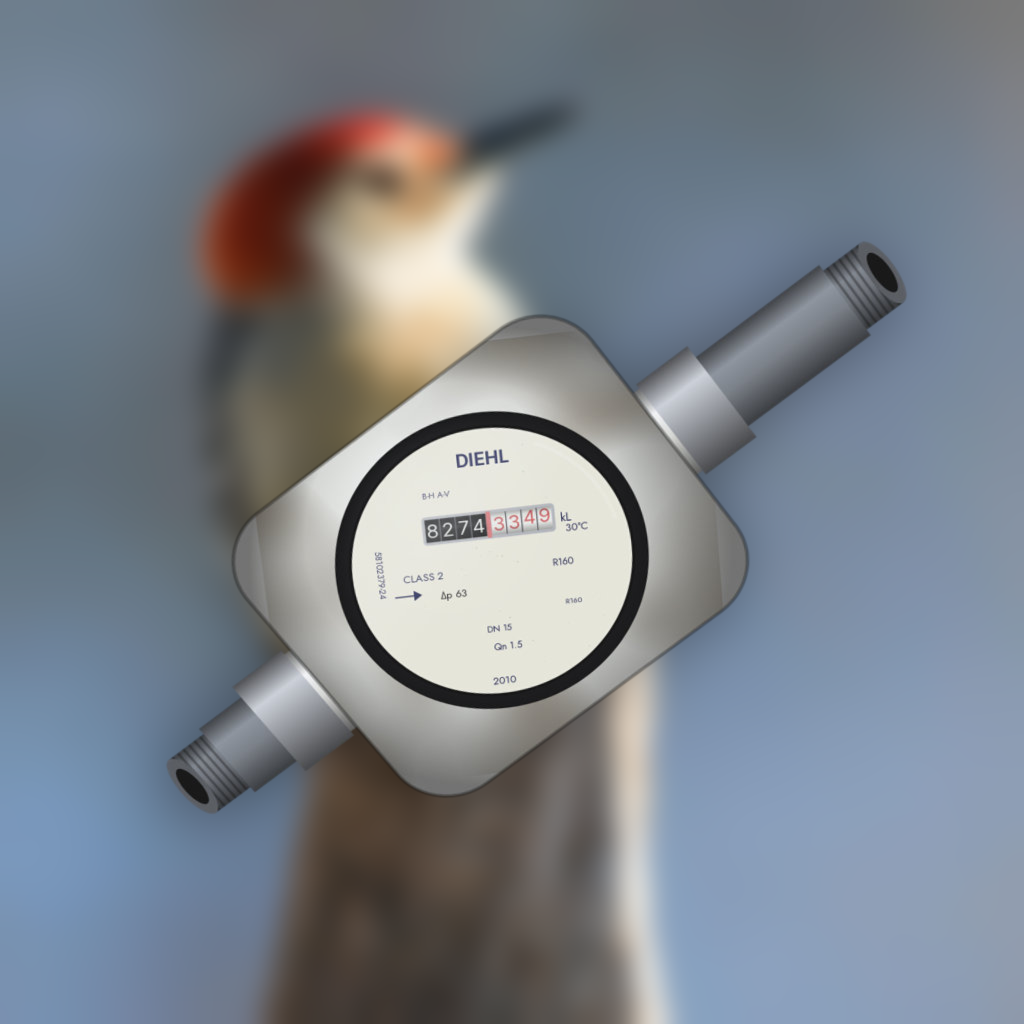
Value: 8274.3349
